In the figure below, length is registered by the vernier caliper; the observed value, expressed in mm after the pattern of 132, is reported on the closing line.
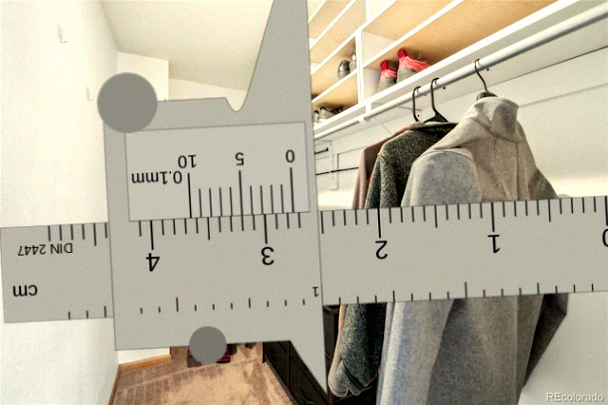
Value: 27.5
